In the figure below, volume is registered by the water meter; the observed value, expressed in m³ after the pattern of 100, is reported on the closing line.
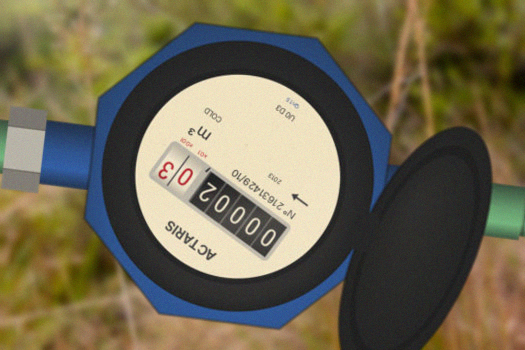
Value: 2.03
